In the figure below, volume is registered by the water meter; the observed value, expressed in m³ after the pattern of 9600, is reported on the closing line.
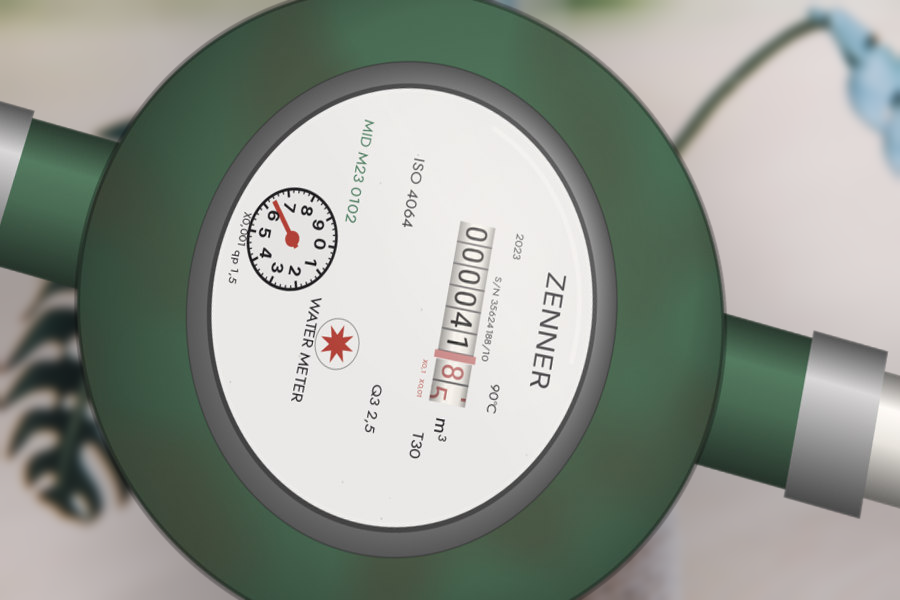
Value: 41.846
